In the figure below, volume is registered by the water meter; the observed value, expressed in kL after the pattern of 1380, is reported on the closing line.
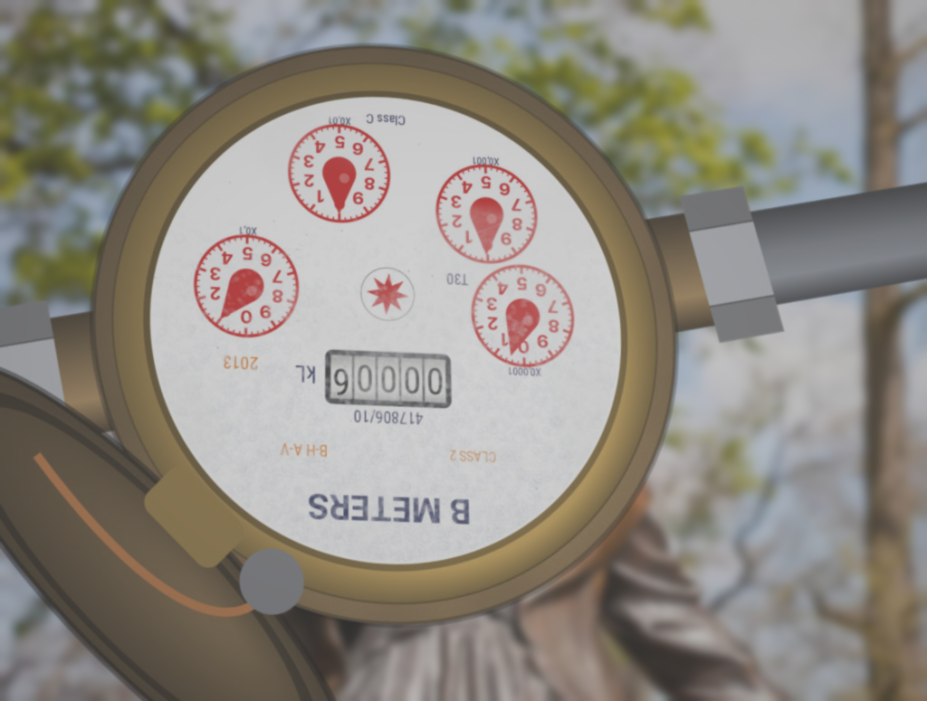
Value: 6.1000
